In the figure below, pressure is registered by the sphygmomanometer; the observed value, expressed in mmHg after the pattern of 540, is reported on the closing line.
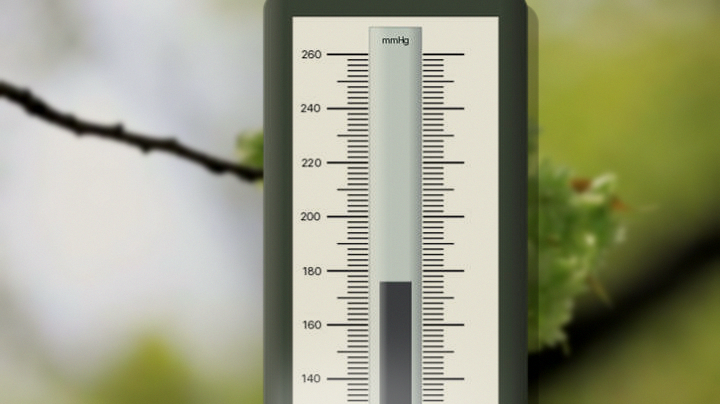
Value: 176
